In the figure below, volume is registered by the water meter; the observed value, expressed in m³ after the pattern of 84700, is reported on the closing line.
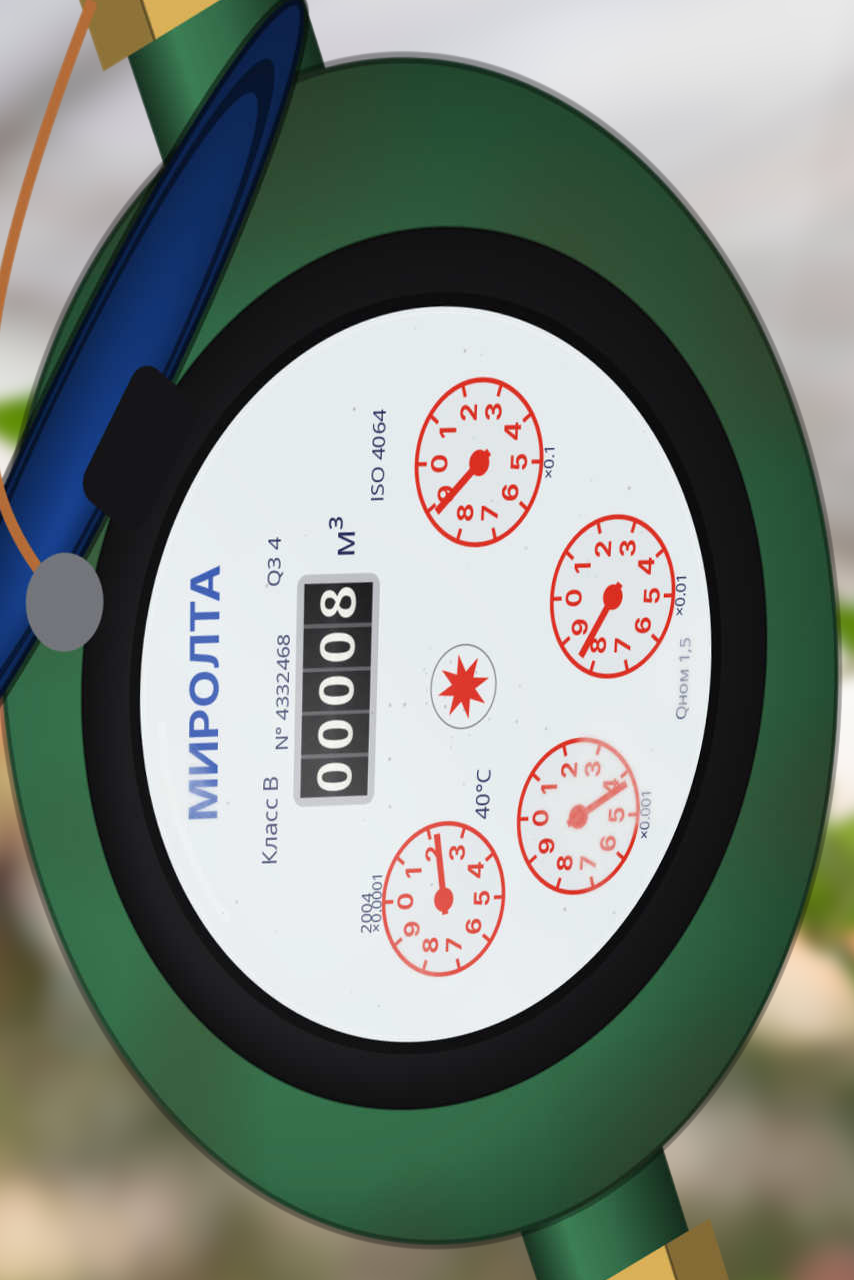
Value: 8.8842
